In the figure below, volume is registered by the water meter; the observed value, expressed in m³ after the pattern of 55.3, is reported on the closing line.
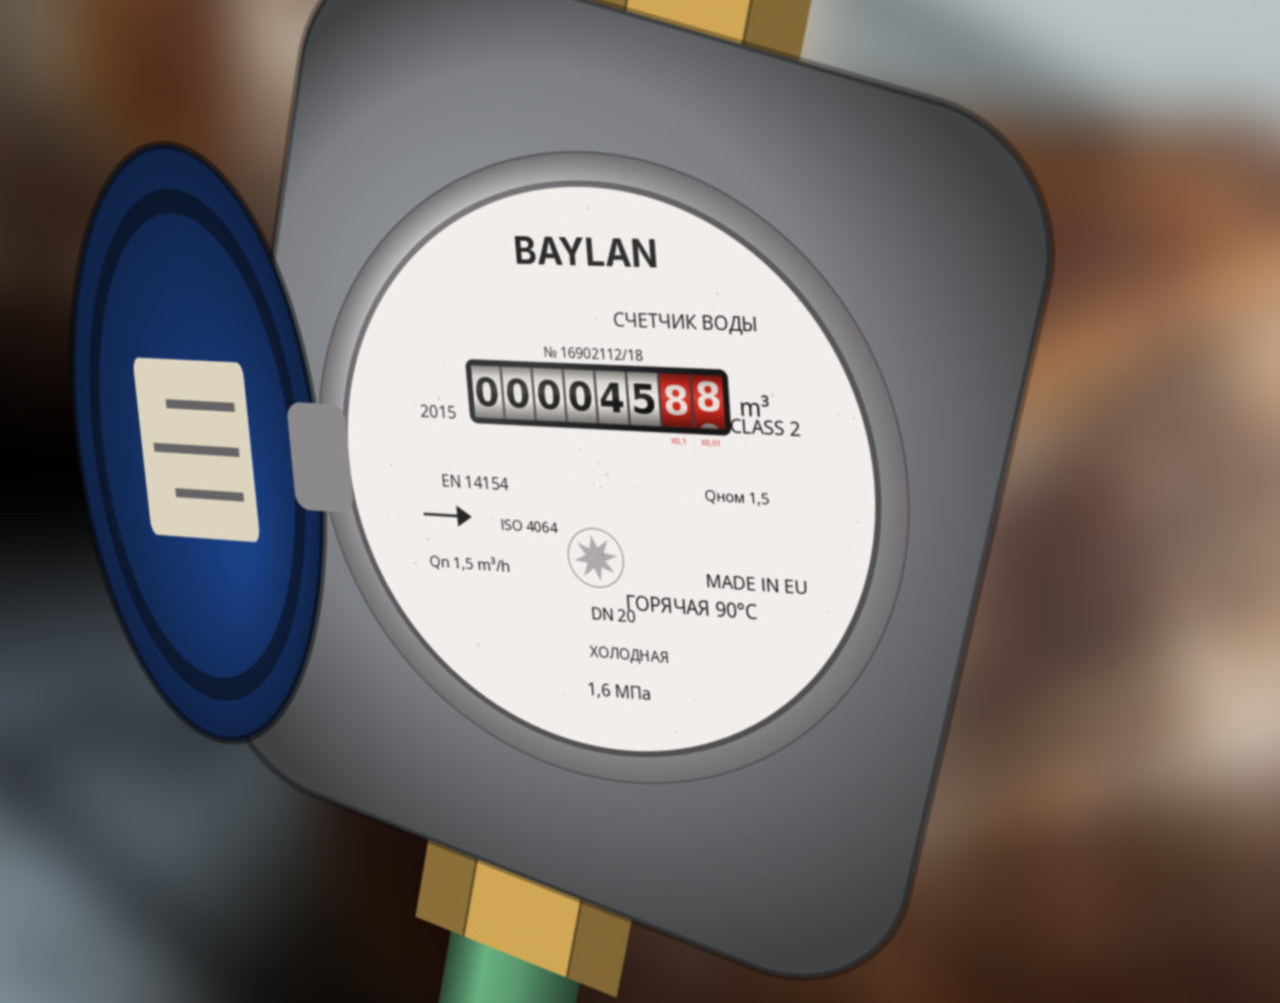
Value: 45.88
